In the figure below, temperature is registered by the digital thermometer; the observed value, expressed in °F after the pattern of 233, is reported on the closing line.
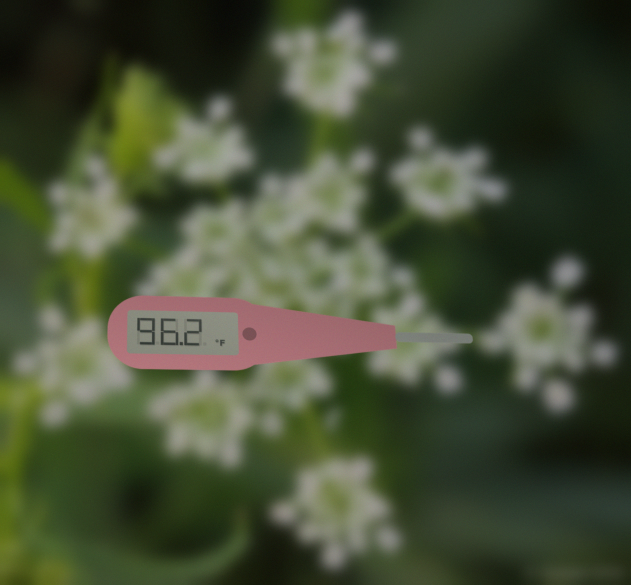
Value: 96.2
